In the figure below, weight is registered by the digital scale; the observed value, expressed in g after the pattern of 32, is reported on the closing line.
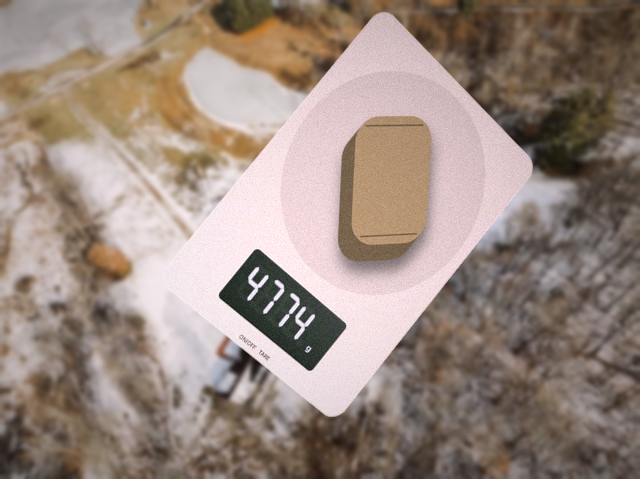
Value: 4774
